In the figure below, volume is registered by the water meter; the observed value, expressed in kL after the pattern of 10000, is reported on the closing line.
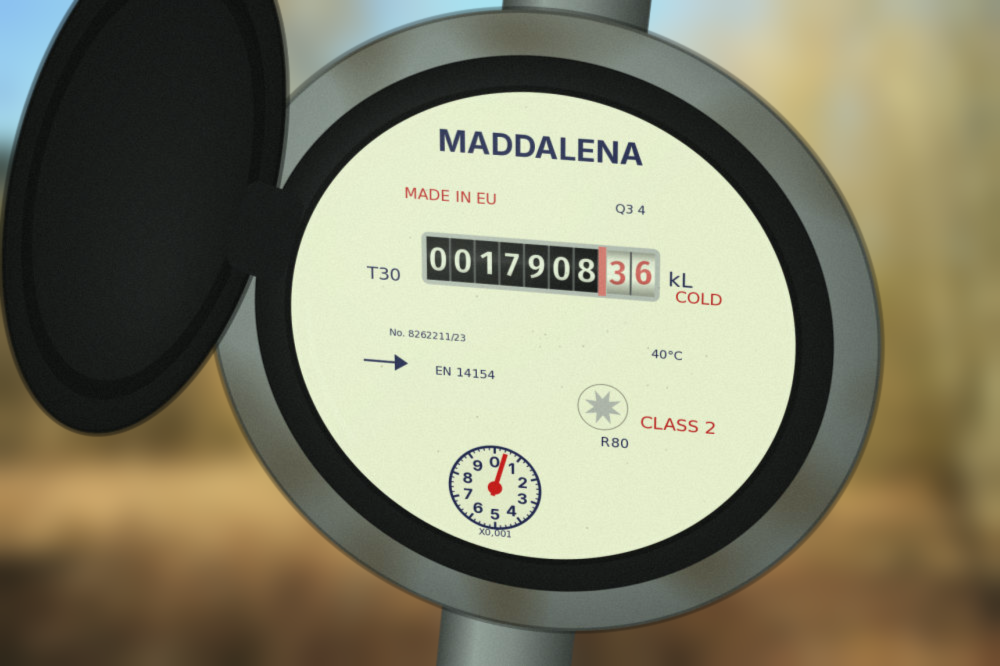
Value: 17908.360
